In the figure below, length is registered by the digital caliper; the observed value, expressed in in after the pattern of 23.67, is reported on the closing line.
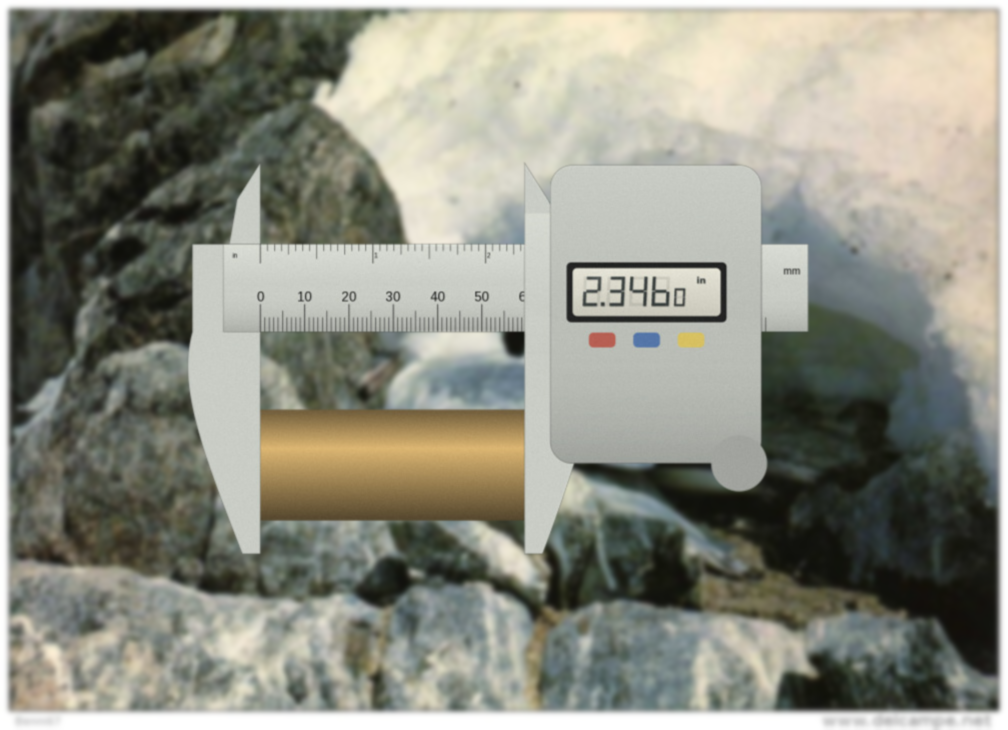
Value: 2.3460
